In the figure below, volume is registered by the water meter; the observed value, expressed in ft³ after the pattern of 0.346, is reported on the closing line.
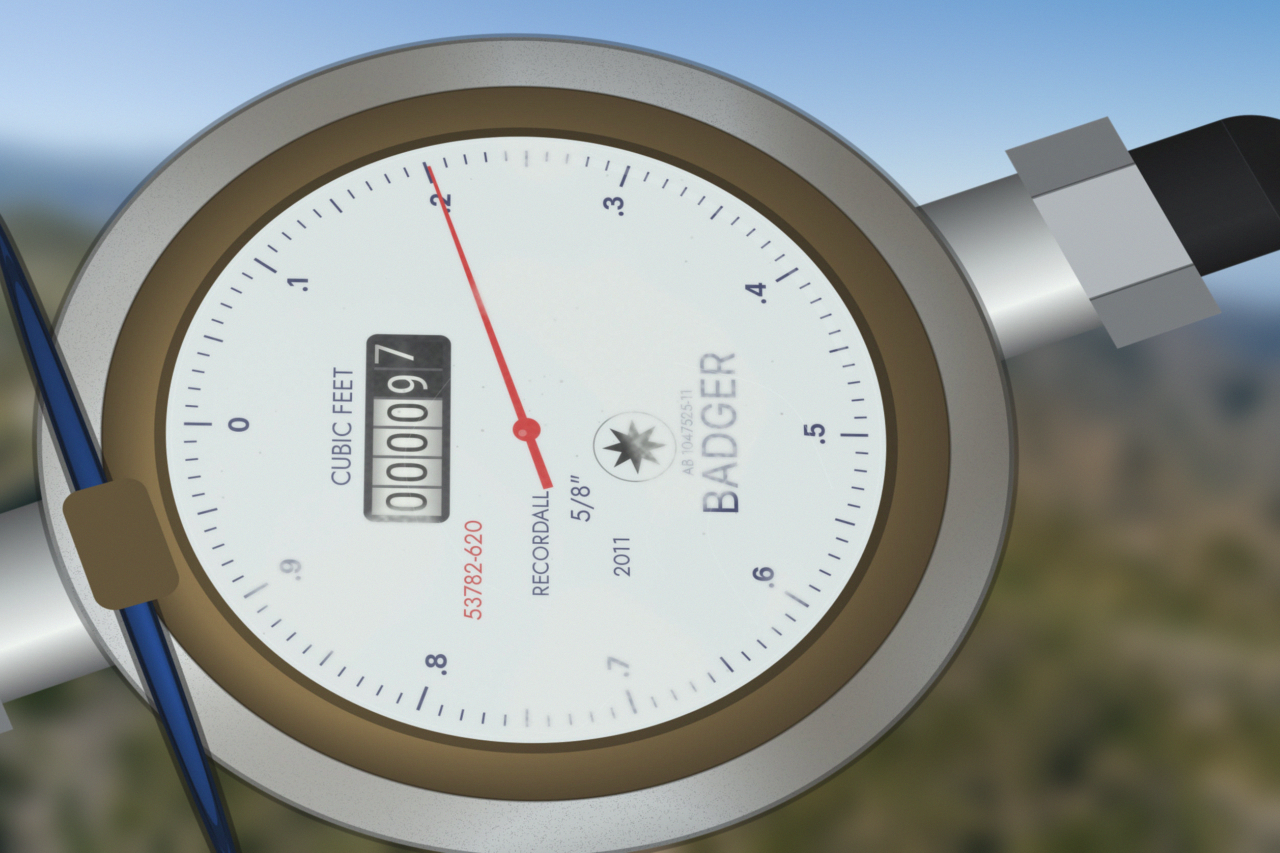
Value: 97.20
